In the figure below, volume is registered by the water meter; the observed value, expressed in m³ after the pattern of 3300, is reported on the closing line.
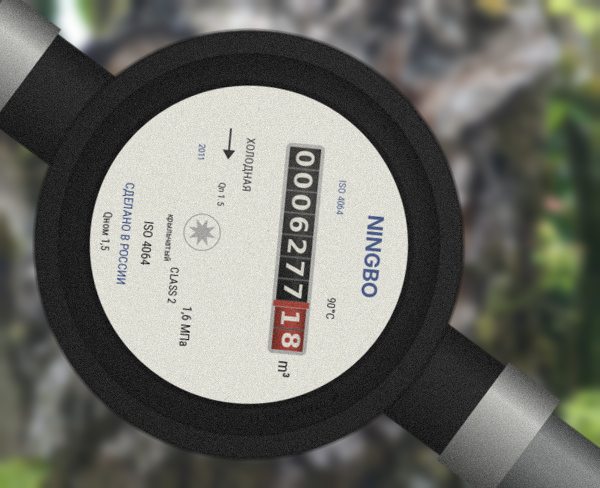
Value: 6277.18
